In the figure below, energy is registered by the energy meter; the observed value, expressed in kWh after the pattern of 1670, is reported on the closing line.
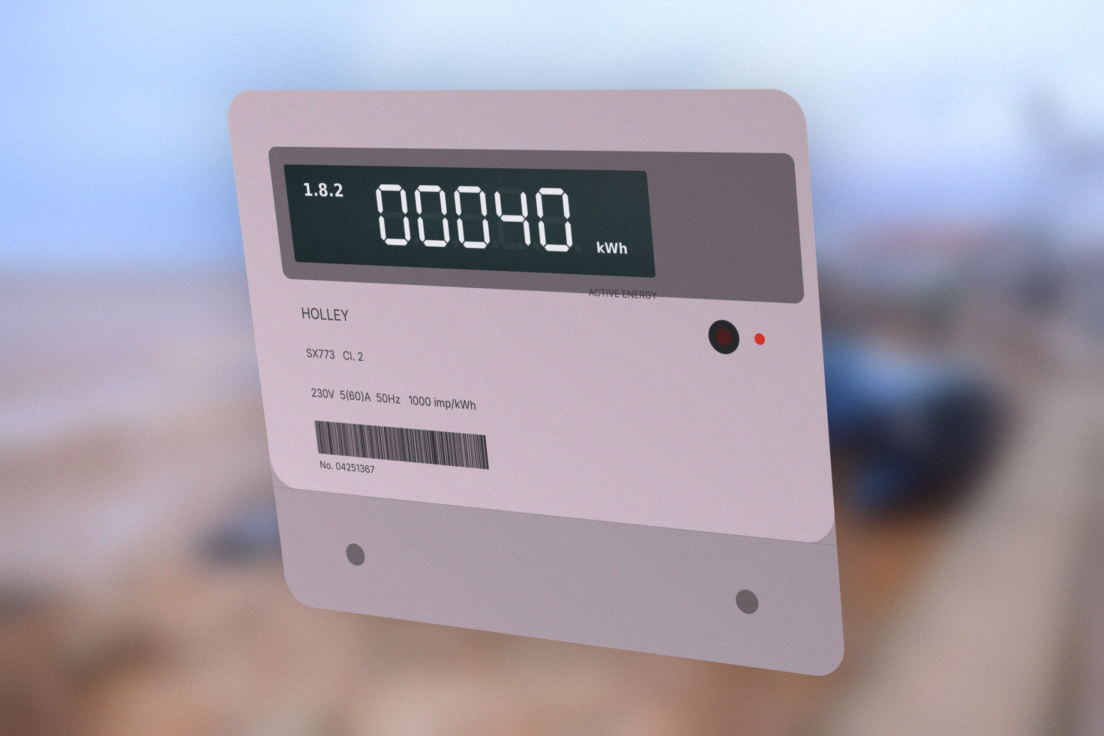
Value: 40
